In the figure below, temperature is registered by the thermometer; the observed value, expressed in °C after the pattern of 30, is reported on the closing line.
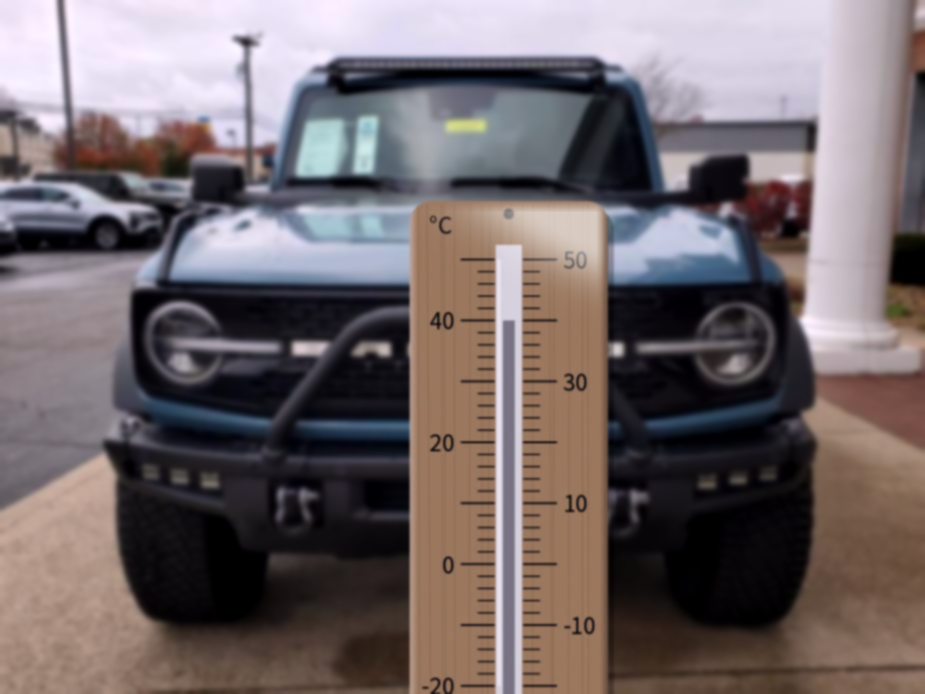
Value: 40
